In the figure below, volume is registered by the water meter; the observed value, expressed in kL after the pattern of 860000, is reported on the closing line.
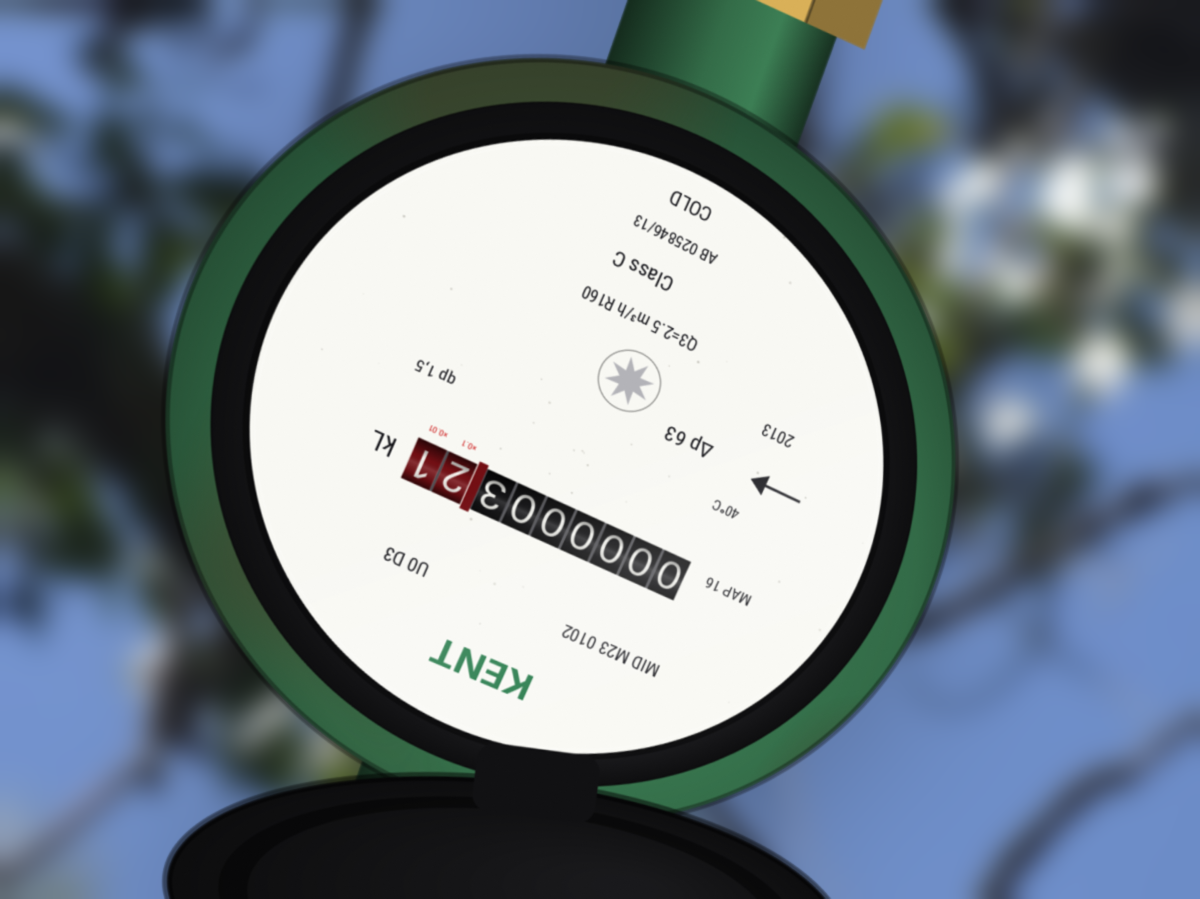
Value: 3.21
